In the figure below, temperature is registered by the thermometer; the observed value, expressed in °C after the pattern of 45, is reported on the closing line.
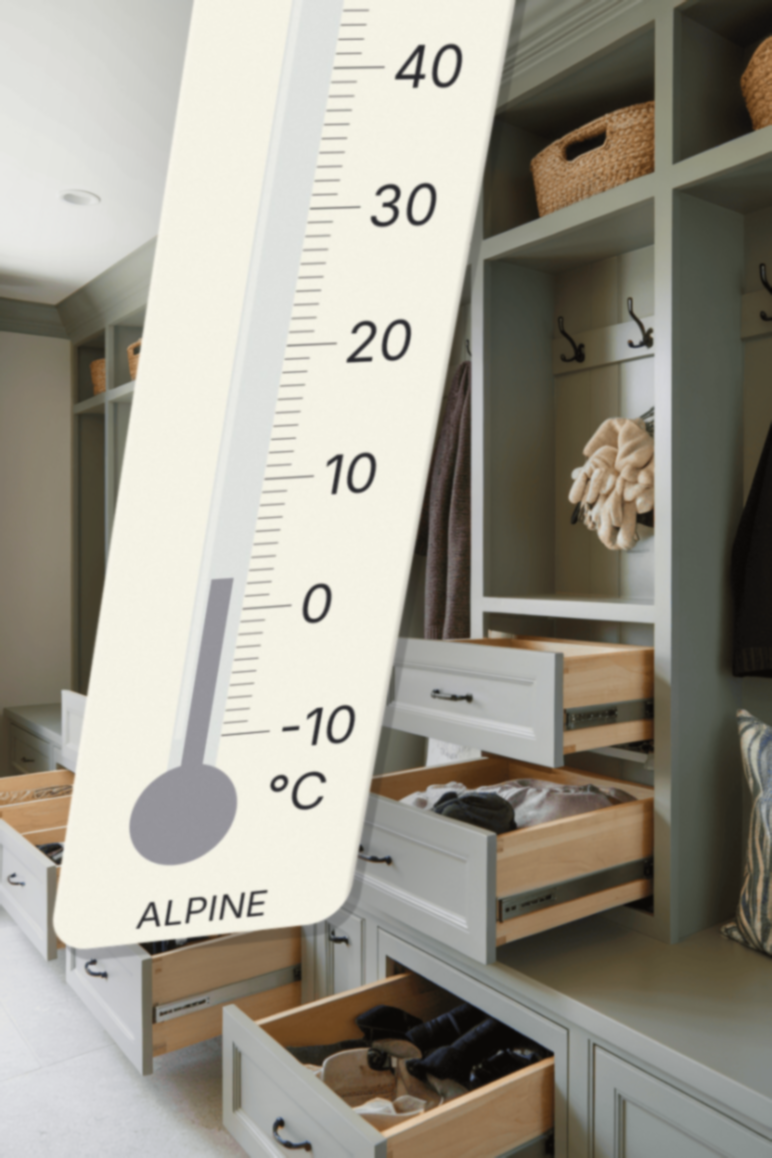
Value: 2.5
